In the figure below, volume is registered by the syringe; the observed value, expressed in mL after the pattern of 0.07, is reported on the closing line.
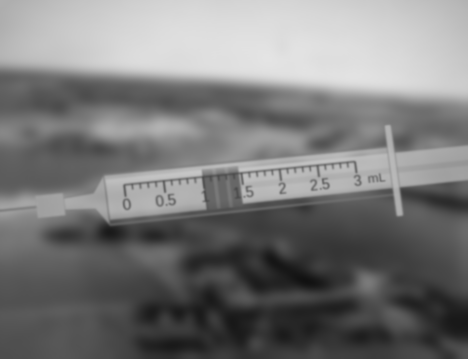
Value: 1
